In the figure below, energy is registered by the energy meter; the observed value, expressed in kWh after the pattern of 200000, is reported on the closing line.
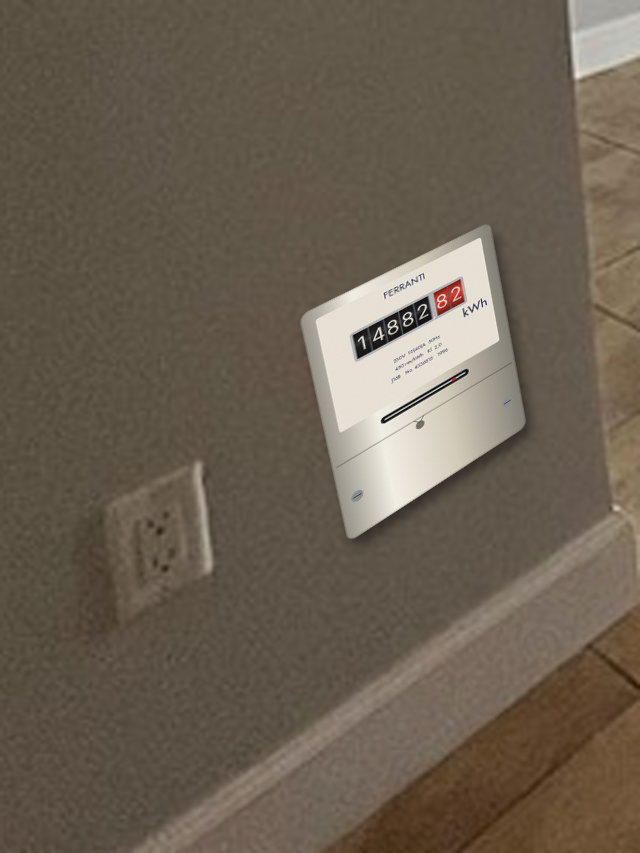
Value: 14882.82
